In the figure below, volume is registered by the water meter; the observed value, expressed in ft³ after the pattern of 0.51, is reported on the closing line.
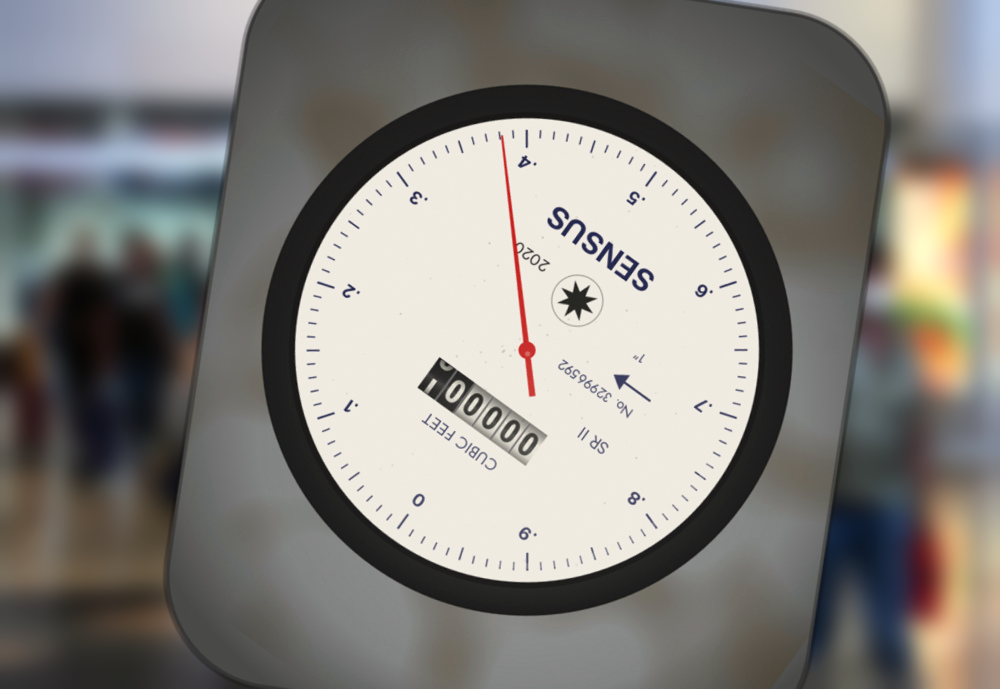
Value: 1.38
